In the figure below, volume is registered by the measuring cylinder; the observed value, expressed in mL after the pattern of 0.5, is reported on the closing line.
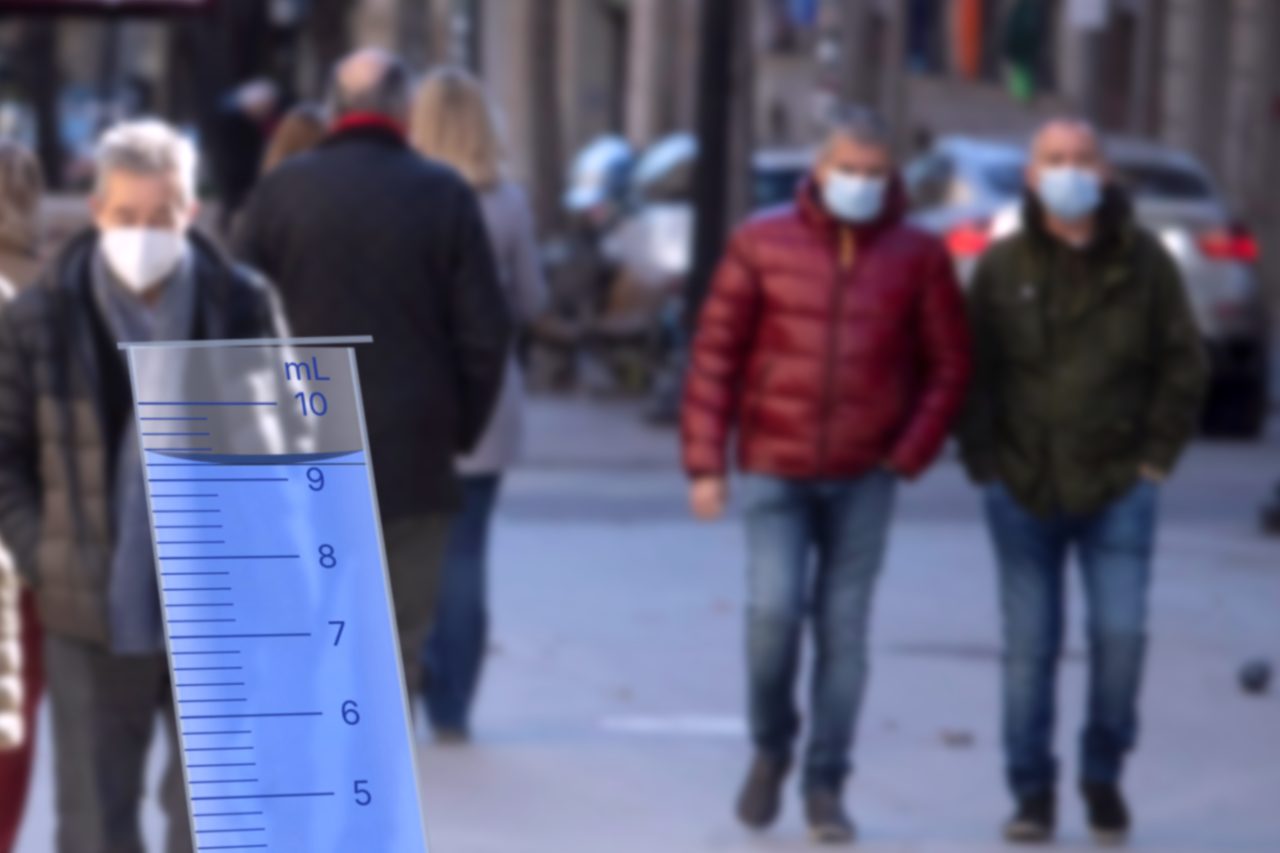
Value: 9.2
